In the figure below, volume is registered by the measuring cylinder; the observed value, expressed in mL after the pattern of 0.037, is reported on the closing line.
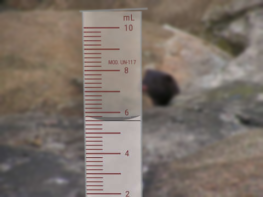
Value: 5.6
